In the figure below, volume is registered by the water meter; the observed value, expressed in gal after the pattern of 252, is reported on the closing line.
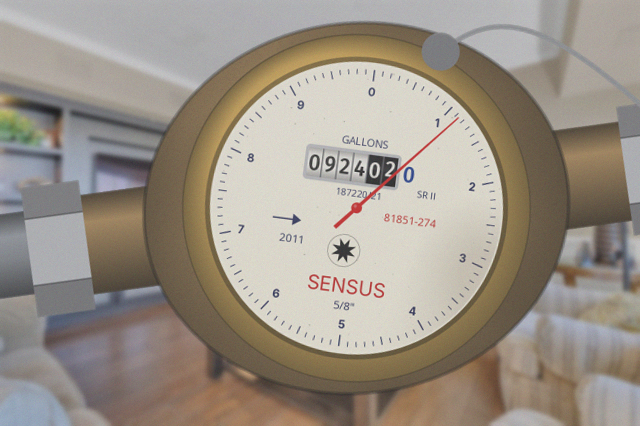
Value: 924021.1
